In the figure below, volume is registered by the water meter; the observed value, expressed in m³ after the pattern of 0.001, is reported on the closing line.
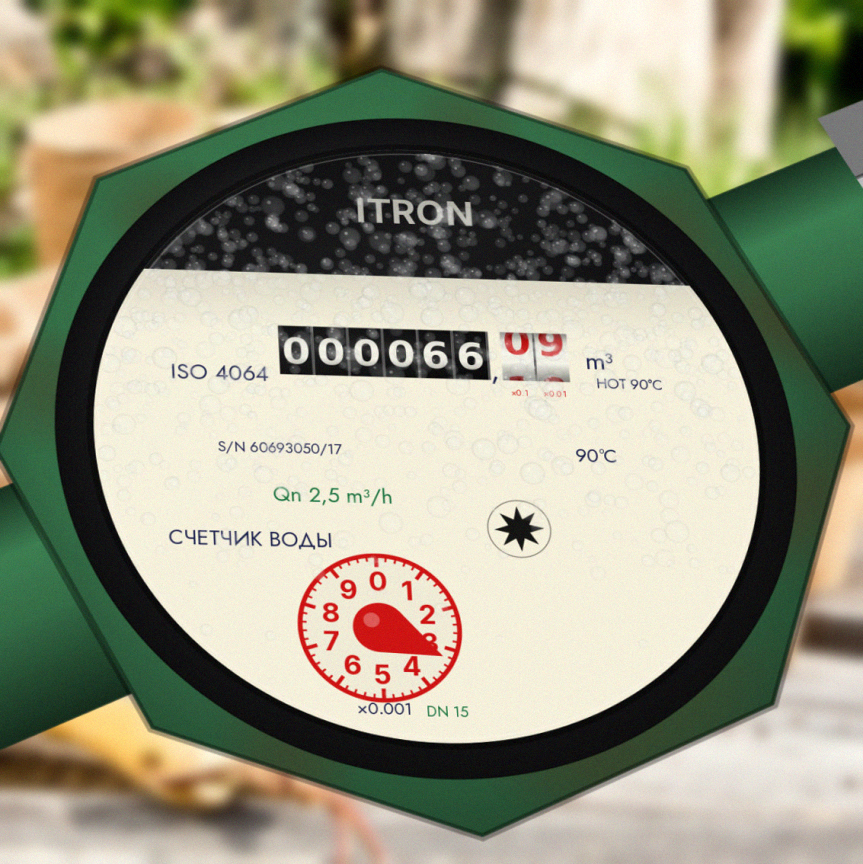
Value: 66.093
